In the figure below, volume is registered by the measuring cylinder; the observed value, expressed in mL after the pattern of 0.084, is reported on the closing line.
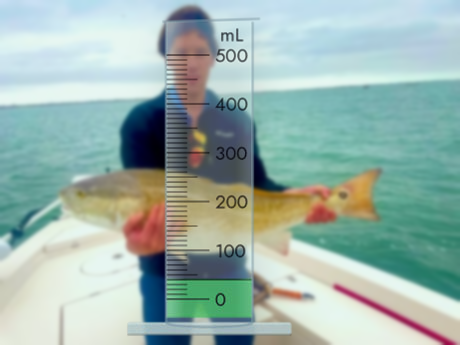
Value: 40
